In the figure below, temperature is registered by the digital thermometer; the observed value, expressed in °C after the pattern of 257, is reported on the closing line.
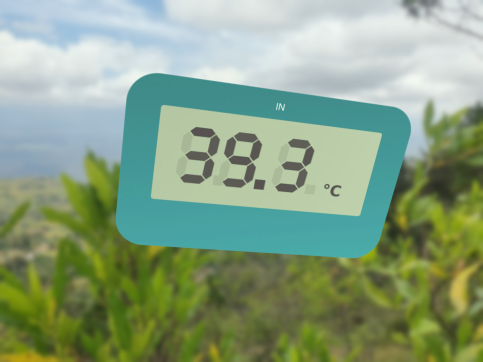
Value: 39.3
